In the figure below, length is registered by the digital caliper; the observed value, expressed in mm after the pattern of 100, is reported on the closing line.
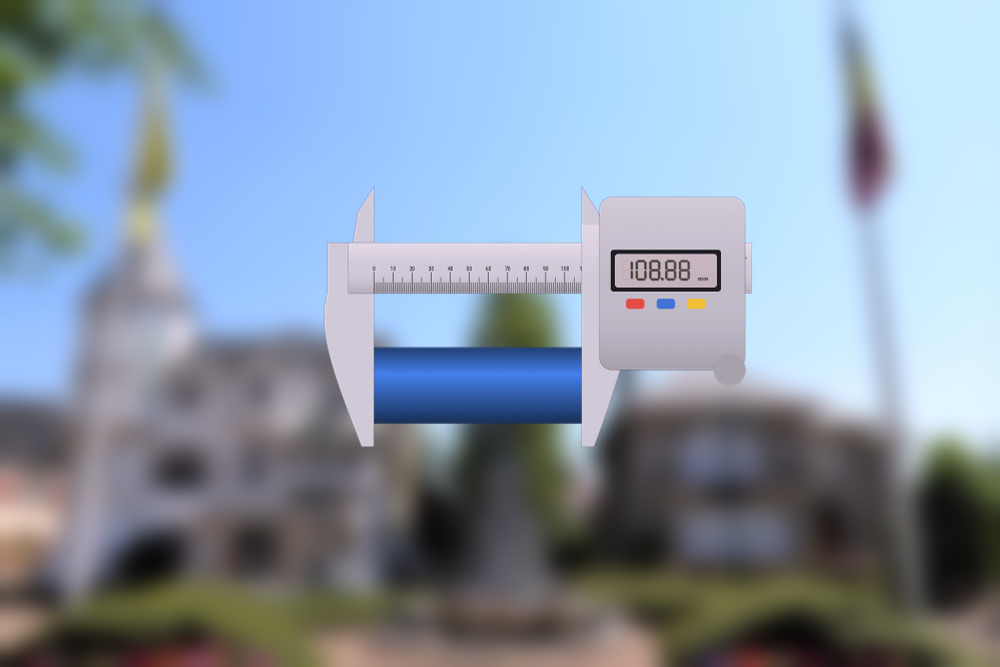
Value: 108.88
